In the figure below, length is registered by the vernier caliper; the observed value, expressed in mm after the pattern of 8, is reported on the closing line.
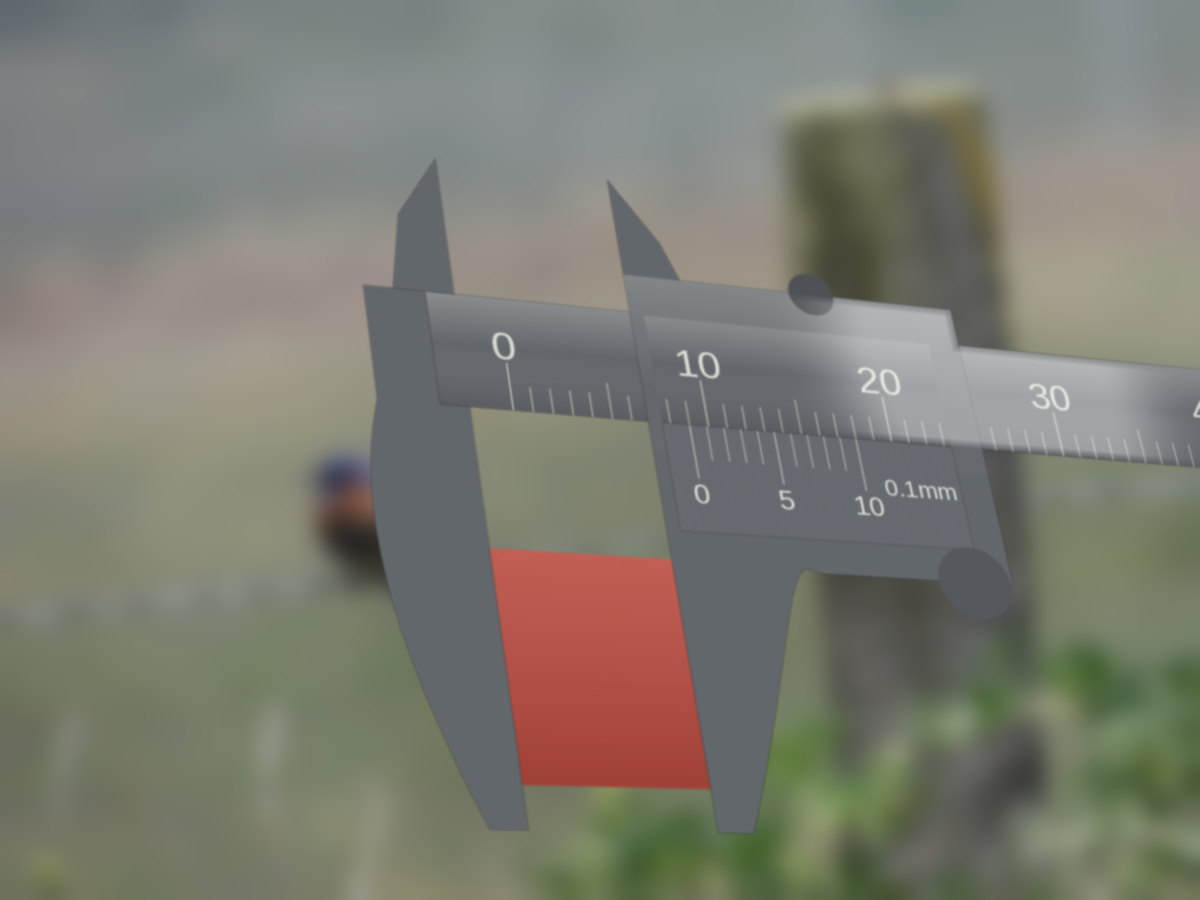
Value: 9.0
